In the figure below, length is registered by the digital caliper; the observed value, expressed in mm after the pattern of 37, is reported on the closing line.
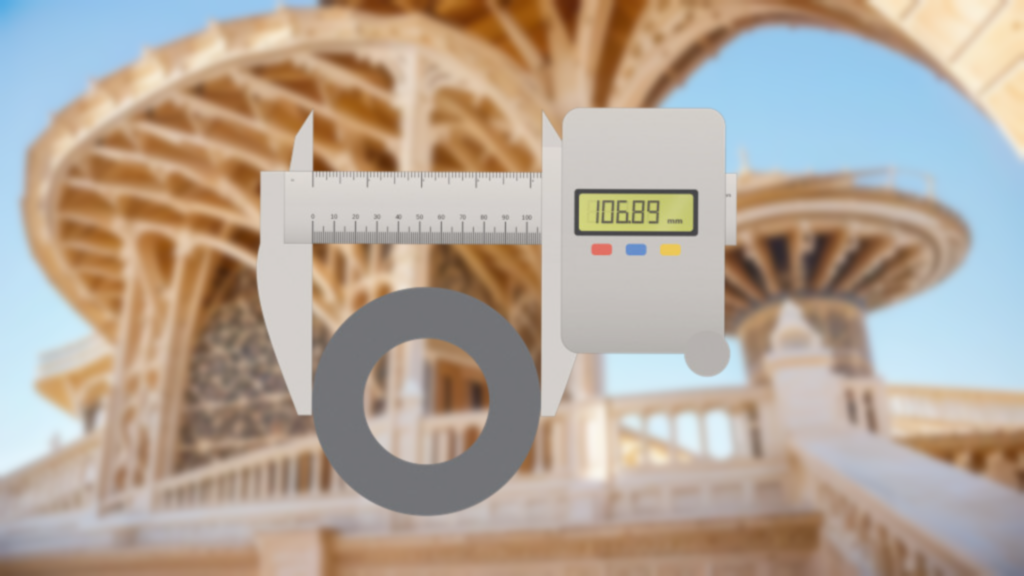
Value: 106.89
